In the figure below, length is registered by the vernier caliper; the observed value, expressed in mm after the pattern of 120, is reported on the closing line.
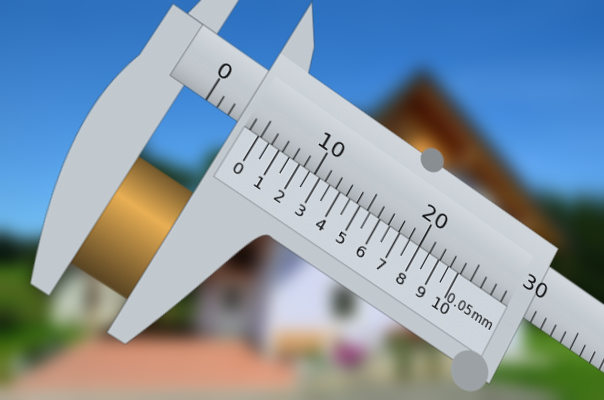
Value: 4.8
